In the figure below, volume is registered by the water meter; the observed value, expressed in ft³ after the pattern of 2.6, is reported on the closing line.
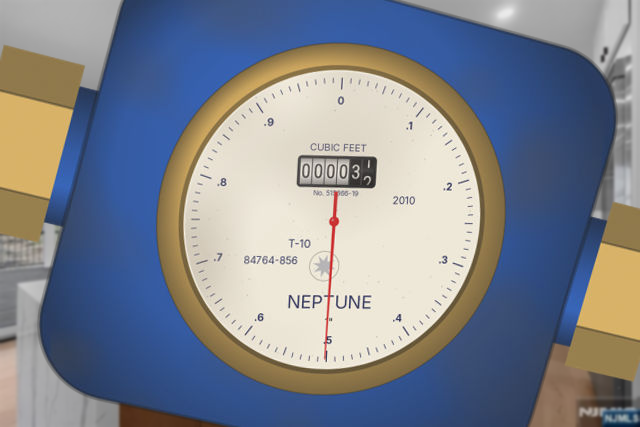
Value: 31.50
